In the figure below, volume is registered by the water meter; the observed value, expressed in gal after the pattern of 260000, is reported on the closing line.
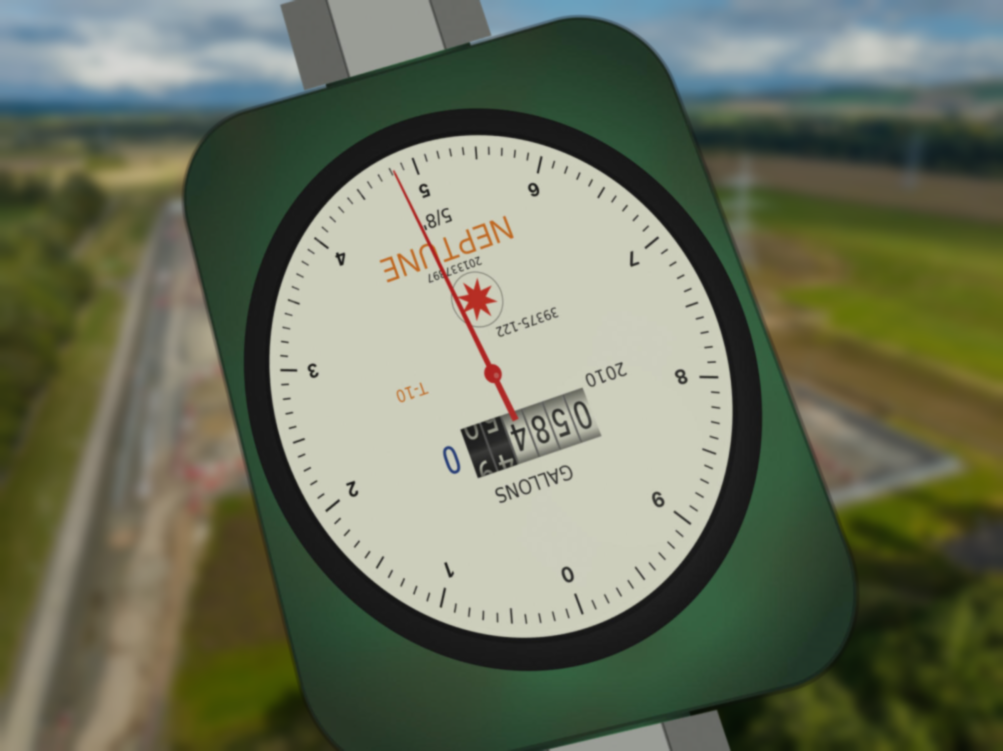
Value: 584494.8
